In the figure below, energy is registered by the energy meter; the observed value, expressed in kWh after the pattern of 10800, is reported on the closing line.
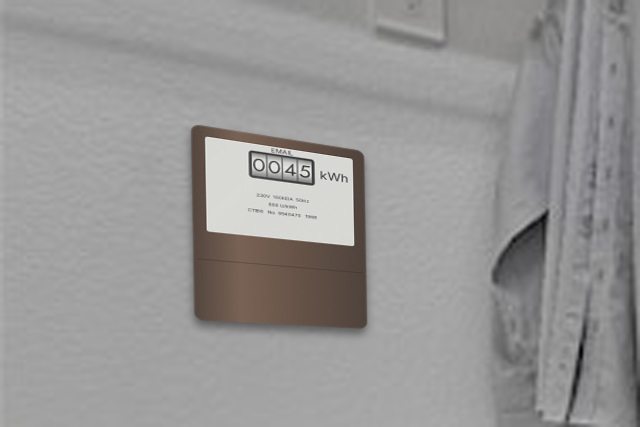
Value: 45
